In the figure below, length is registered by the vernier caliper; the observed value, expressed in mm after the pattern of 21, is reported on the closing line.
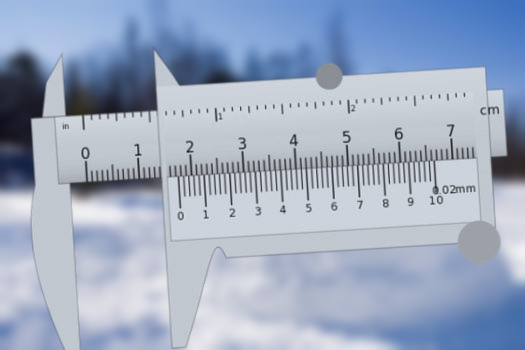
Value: 17.5
